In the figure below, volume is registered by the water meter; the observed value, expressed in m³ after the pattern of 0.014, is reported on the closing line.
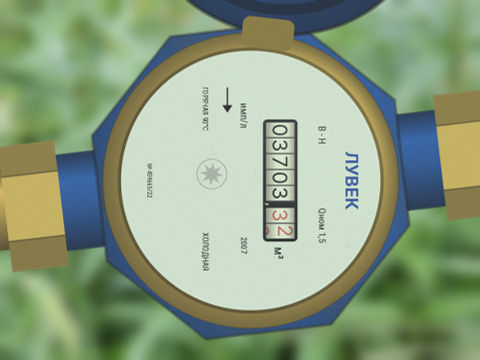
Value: 3703.32
